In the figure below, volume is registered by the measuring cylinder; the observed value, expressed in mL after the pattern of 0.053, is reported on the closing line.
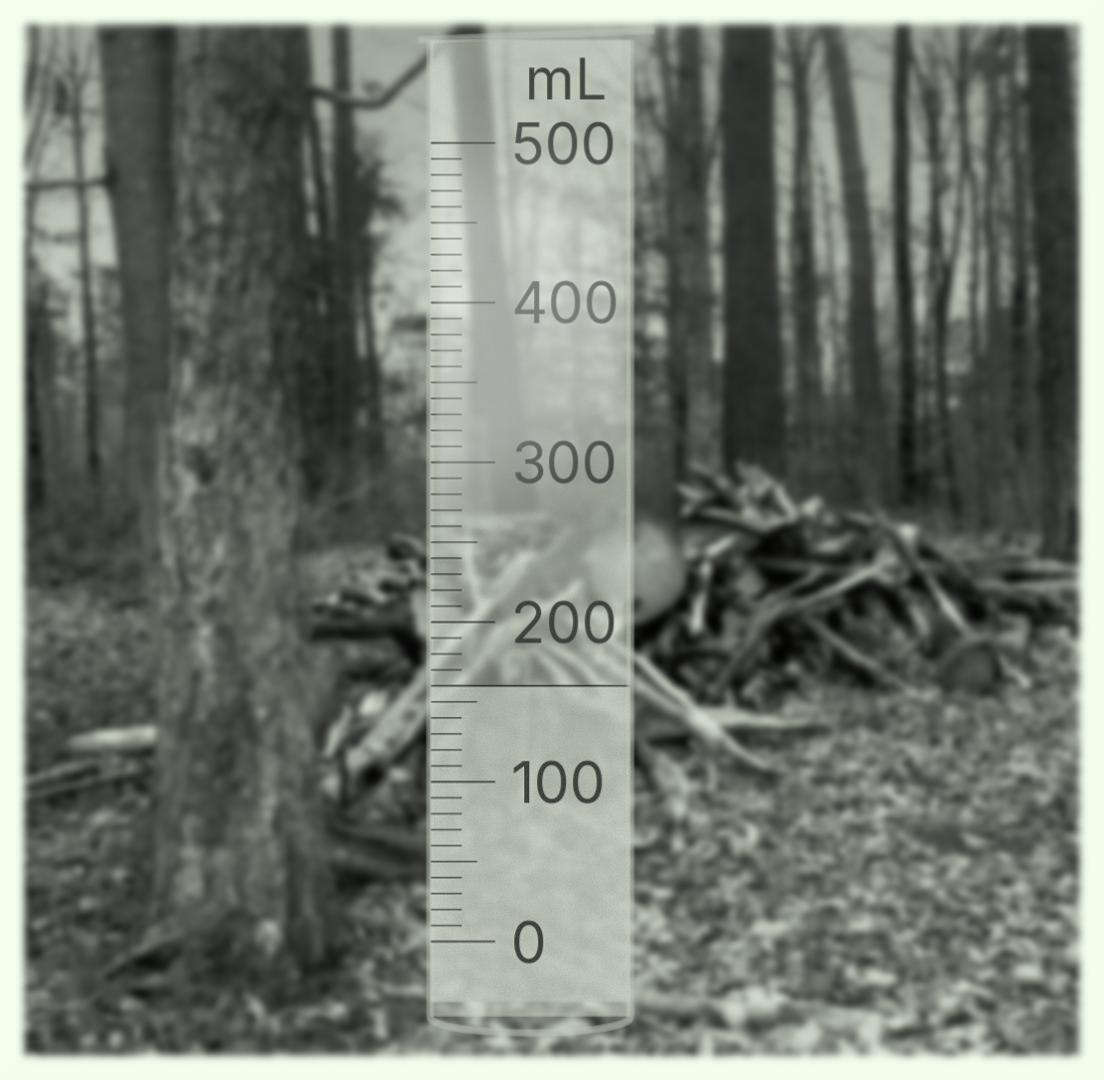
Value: 160
